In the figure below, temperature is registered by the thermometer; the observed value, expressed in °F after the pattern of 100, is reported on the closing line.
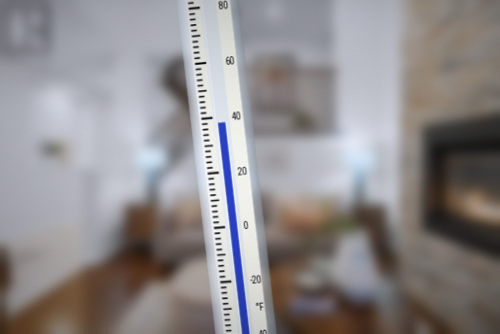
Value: 38
